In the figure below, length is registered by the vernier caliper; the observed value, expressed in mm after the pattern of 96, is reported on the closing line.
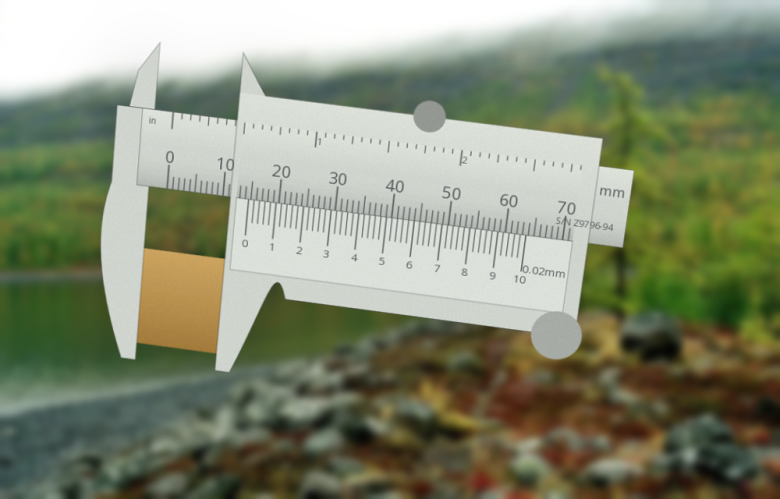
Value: 14.6
